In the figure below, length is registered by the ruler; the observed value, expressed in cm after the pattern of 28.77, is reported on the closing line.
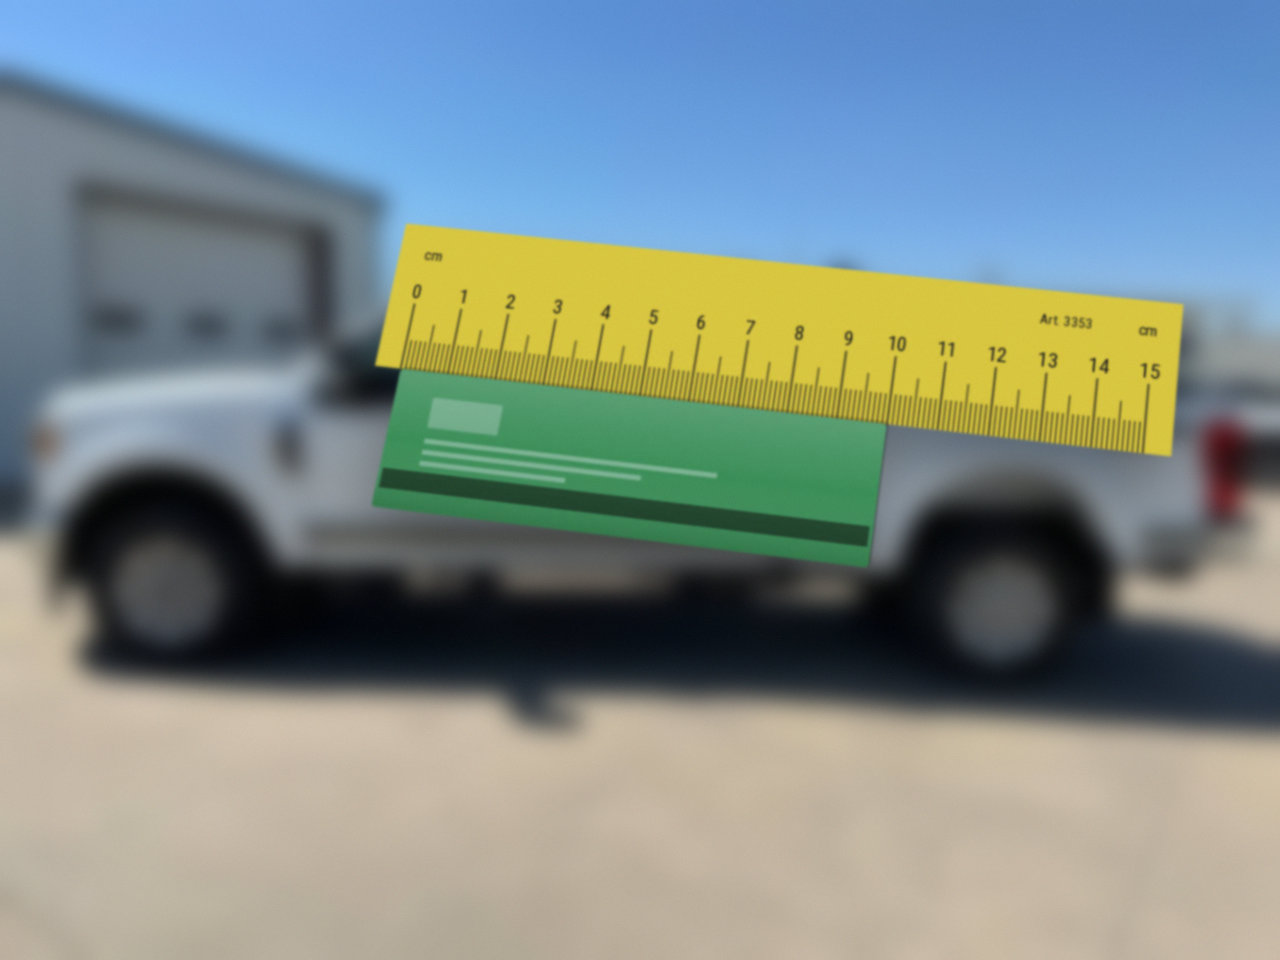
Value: 10
